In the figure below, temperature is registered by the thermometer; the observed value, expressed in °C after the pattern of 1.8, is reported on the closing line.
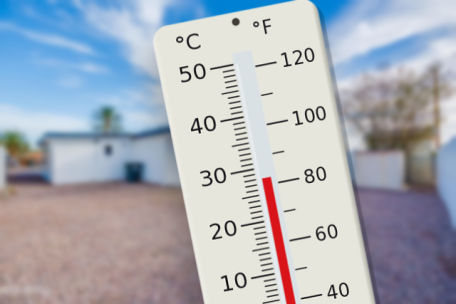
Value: 28
